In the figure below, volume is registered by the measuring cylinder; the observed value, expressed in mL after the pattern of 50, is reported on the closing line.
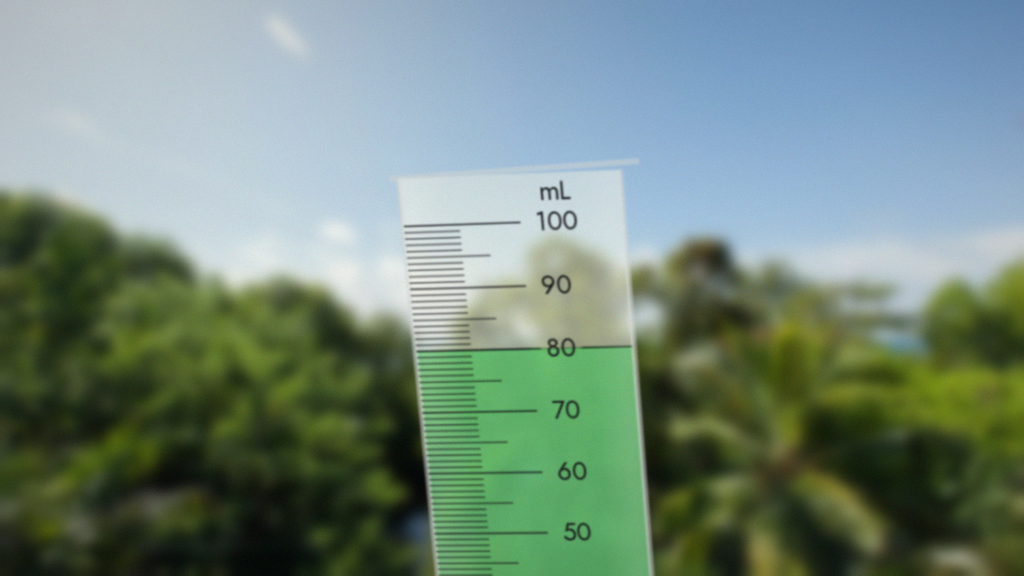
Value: 80
